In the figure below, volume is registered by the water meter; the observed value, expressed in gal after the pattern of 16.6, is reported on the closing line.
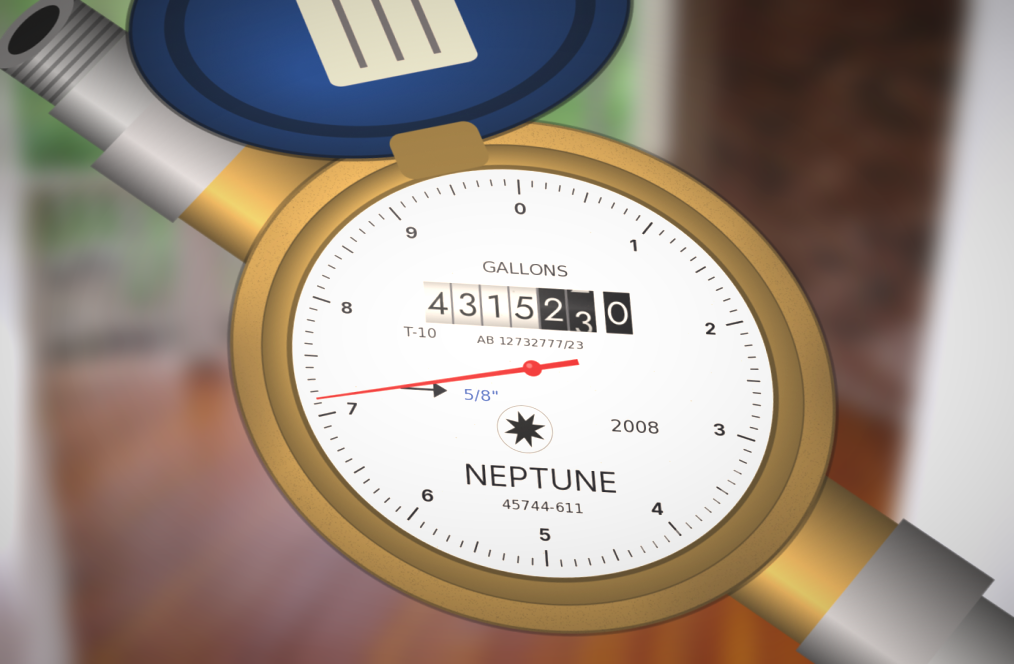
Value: 4315227.1
